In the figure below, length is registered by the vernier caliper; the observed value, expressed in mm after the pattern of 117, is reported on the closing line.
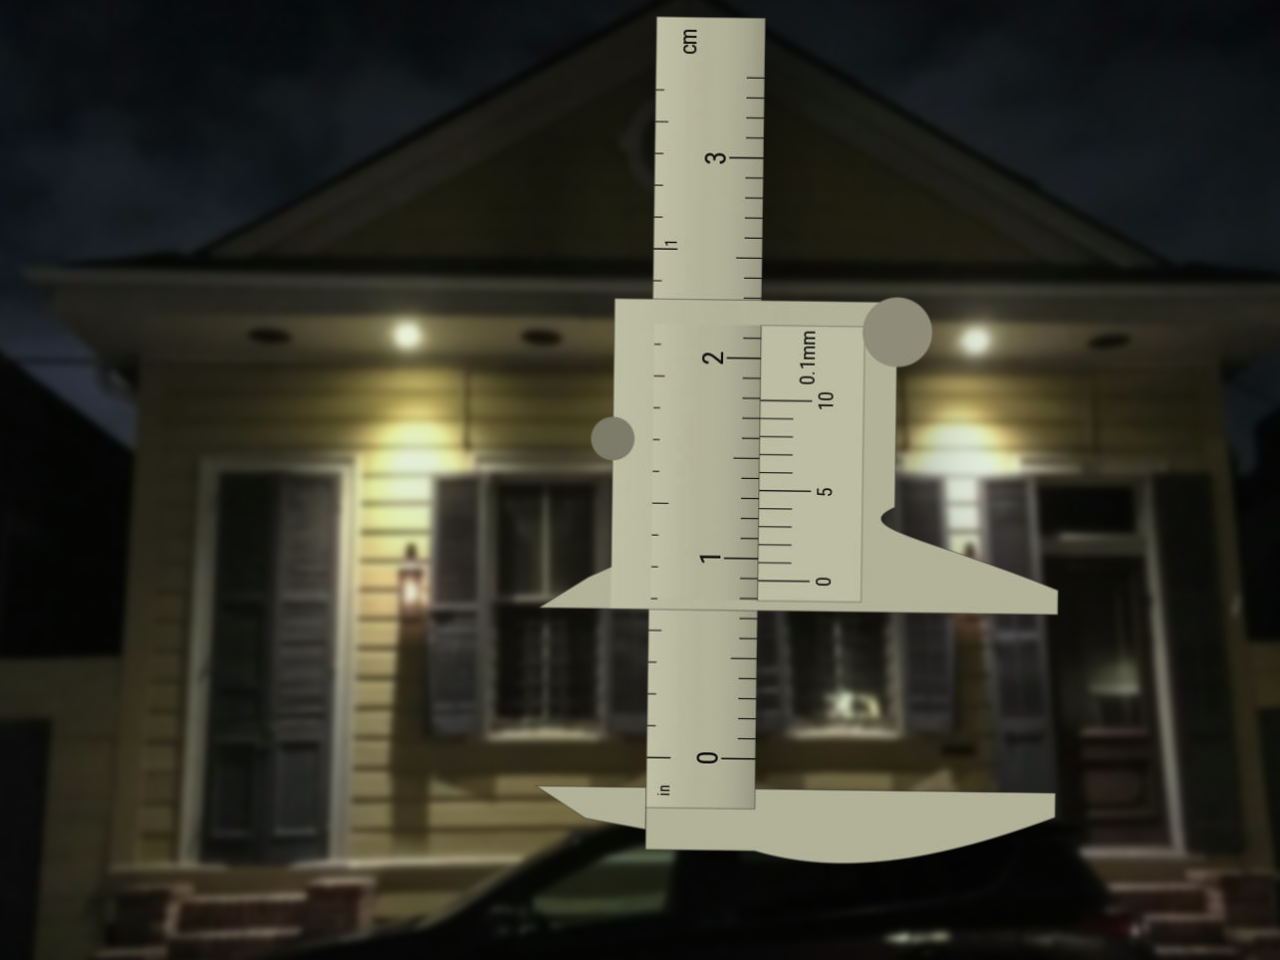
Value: 8.9
